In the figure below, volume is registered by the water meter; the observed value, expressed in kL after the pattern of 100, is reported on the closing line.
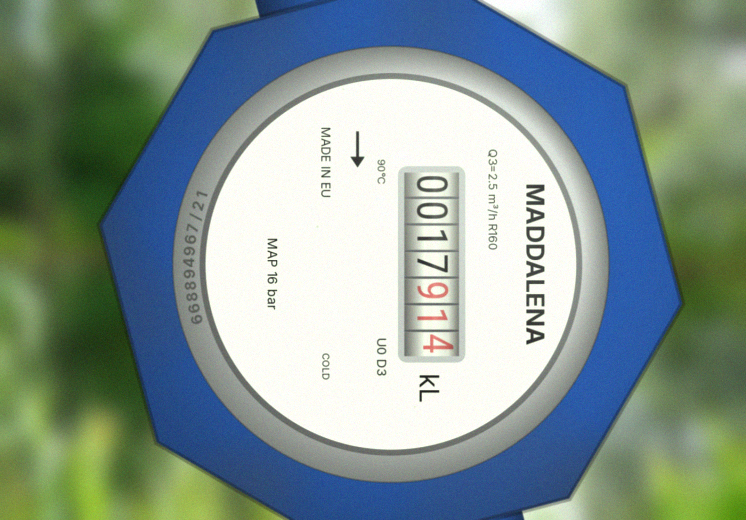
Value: 17.914
